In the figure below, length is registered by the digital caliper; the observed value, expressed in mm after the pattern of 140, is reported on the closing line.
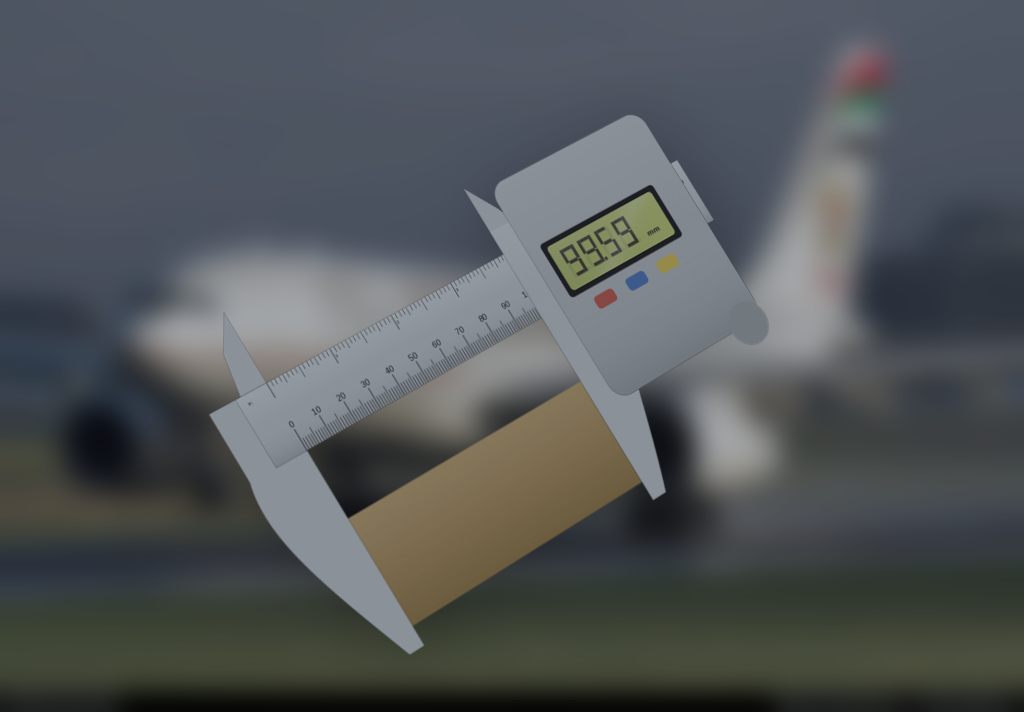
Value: 99.59
